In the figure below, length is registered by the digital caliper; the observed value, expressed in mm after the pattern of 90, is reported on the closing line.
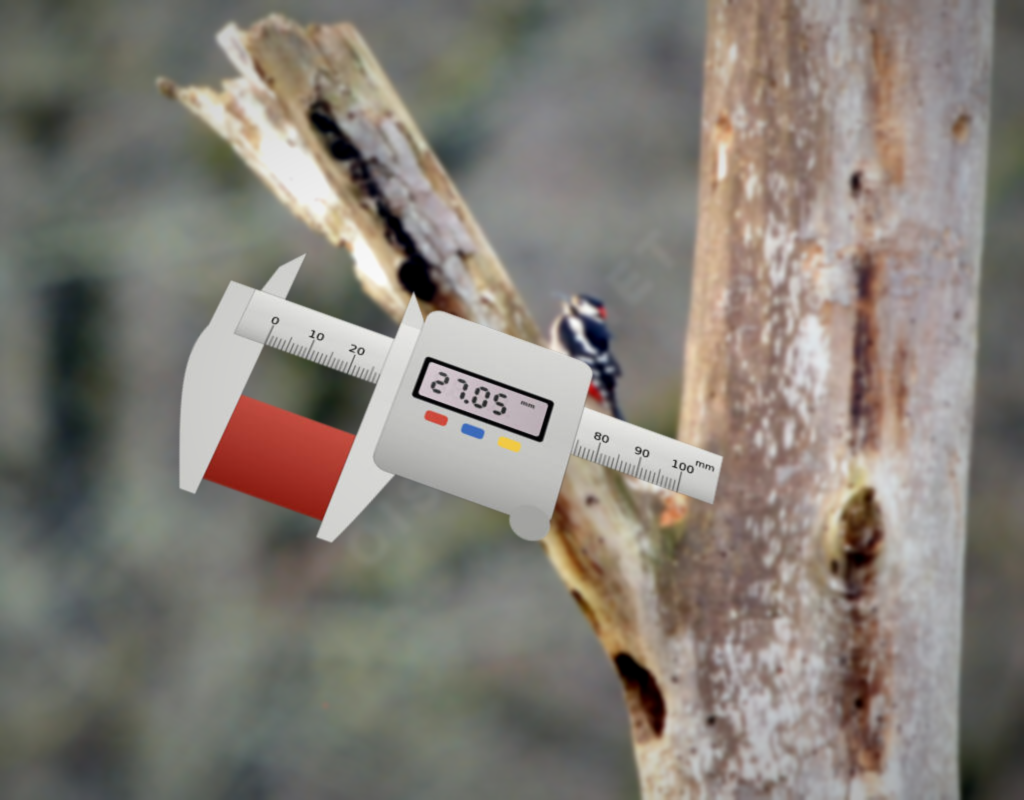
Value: 27.05
